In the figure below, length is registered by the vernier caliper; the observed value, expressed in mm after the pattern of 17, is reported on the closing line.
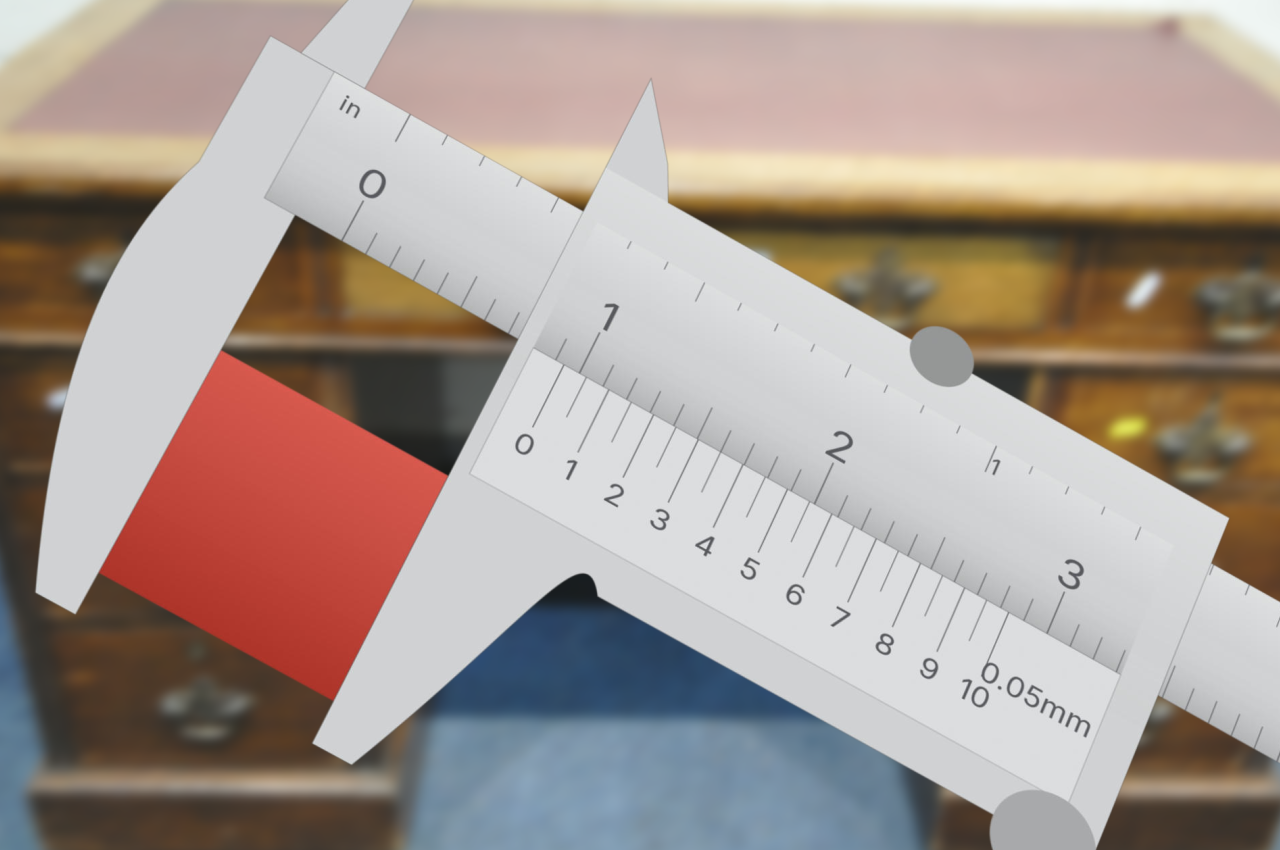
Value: 9.35
